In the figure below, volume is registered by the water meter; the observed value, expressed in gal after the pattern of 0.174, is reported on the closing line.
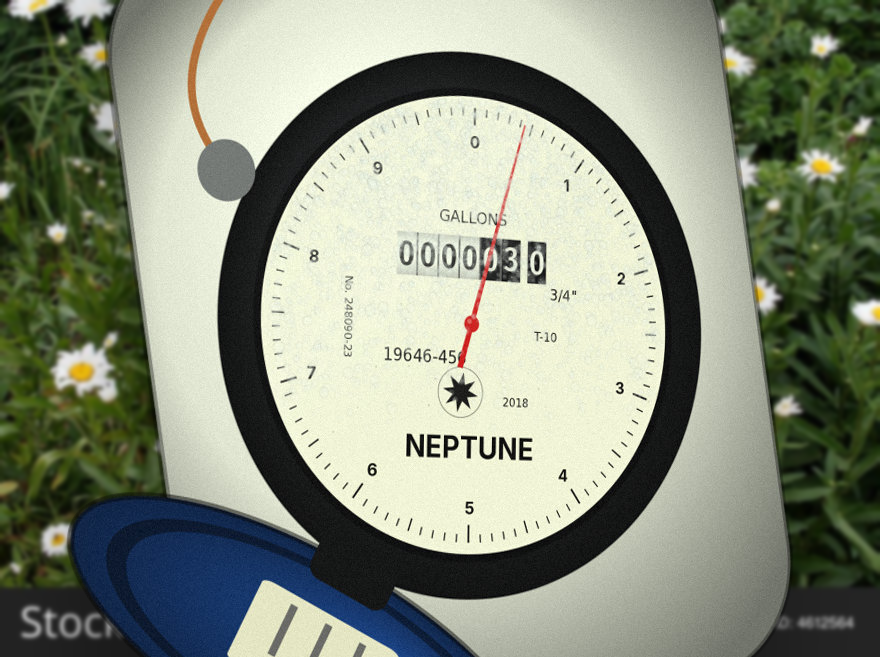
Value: 30.4
